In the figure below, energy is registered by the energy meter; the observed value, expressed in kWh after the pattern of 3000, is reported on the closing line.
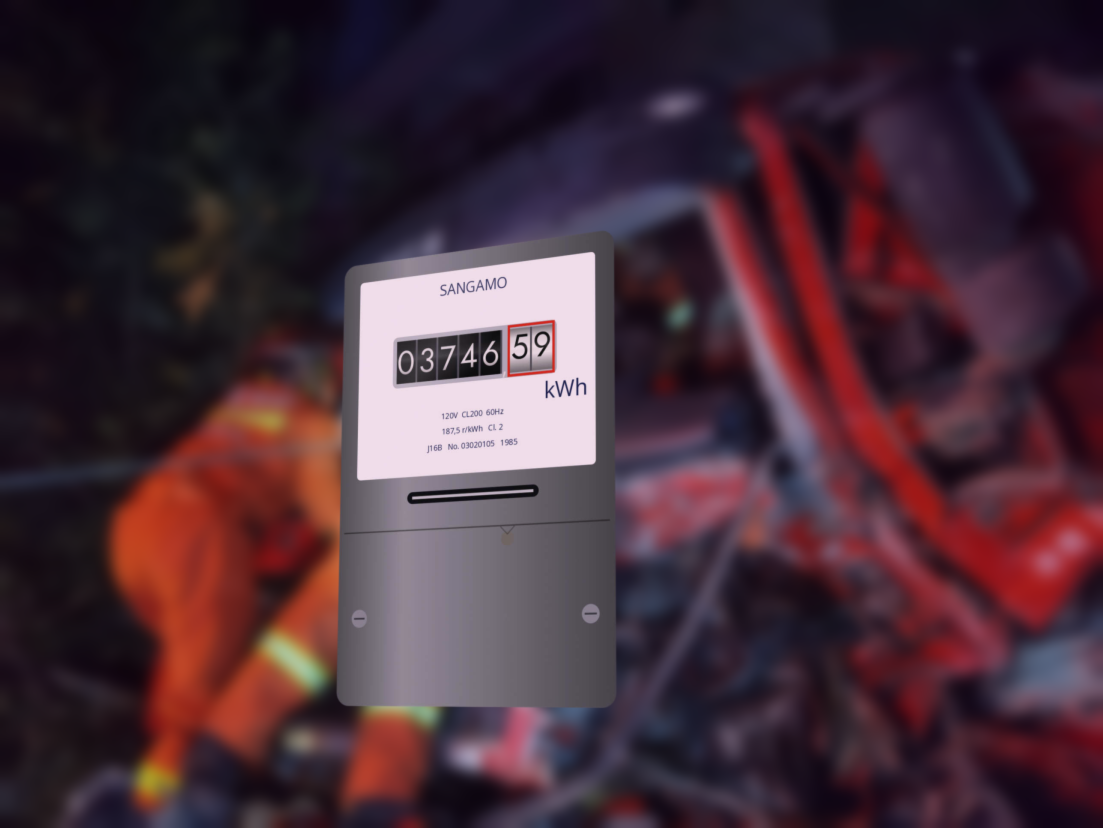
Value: 3746.59
